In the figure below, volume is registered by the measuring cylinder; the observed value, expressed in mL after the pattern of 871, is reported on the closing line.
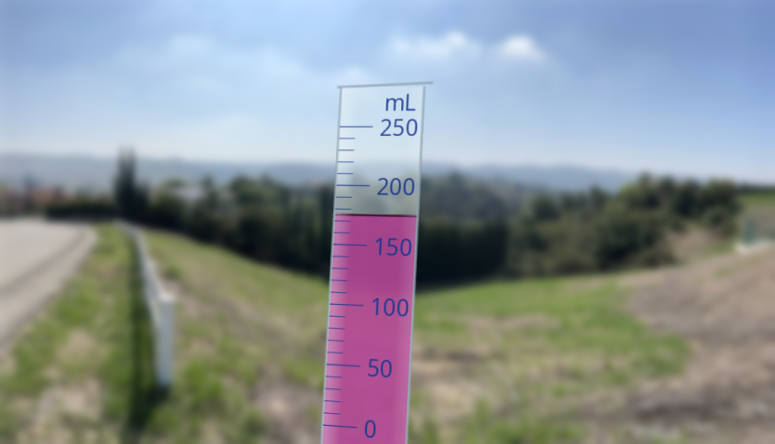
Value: 175
